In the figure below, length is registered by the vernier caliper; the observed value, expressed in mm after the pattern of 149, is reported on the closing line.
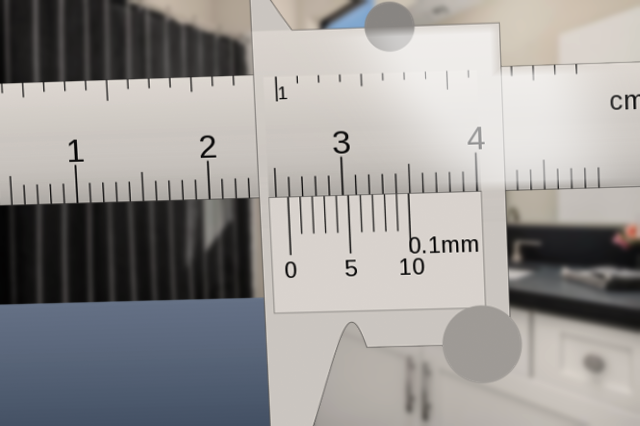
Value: 25.9
